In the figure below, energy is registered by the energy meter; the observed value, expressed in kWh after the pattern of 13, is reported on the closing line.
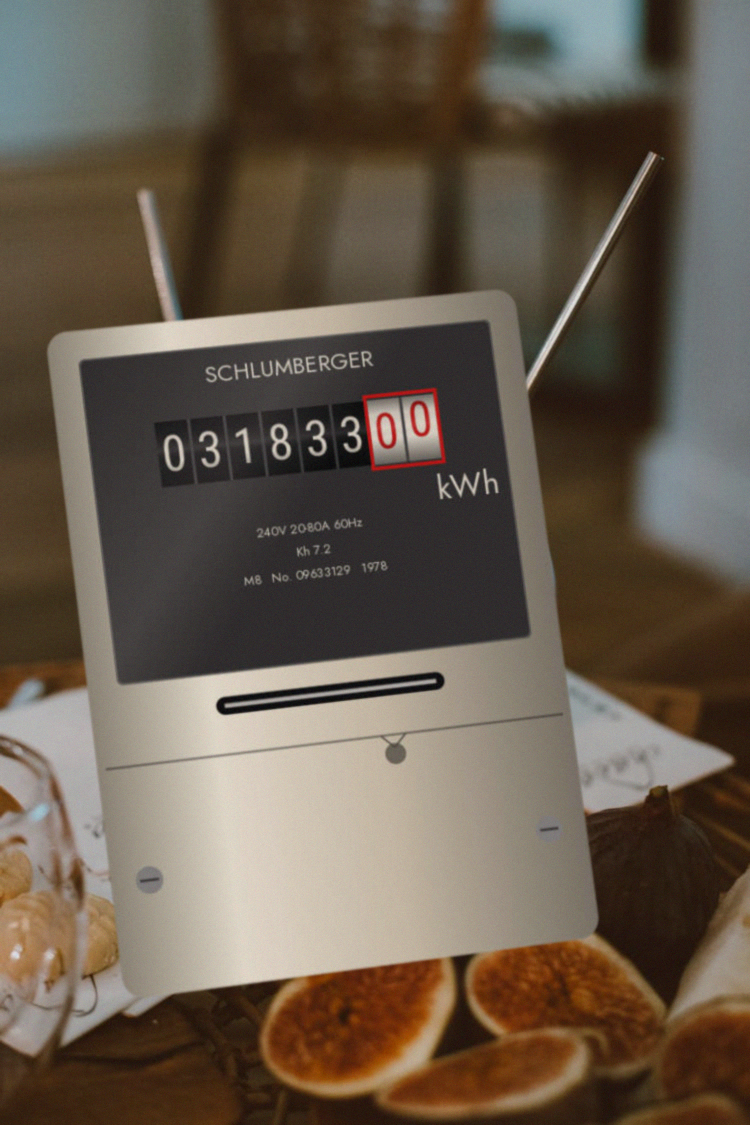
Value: 31833.00
